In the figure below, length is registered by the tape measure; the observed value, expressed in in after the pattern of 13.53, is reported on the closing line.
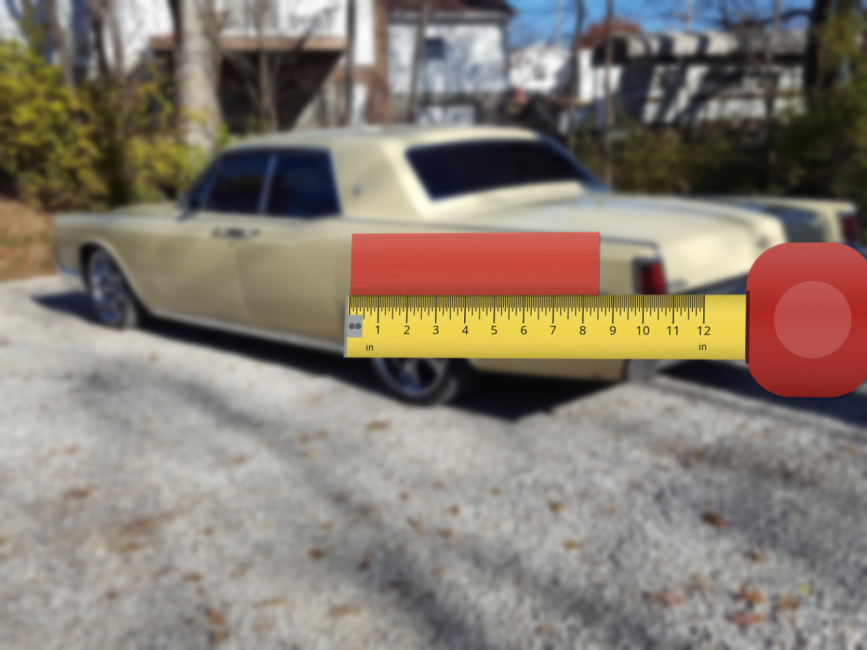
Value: 8.5
